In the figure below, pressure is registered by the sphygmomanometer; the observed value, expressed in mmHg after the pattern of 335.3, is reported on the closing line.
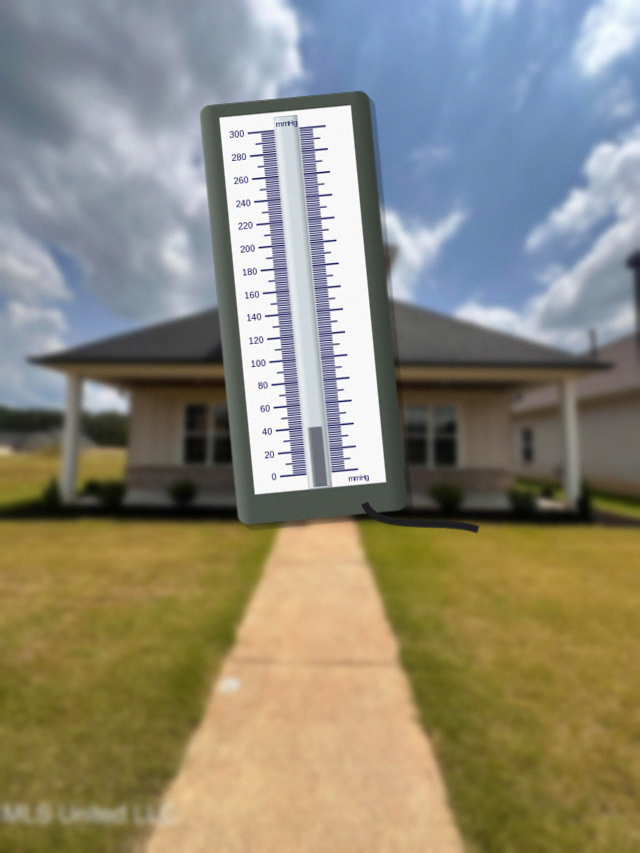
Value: 40
